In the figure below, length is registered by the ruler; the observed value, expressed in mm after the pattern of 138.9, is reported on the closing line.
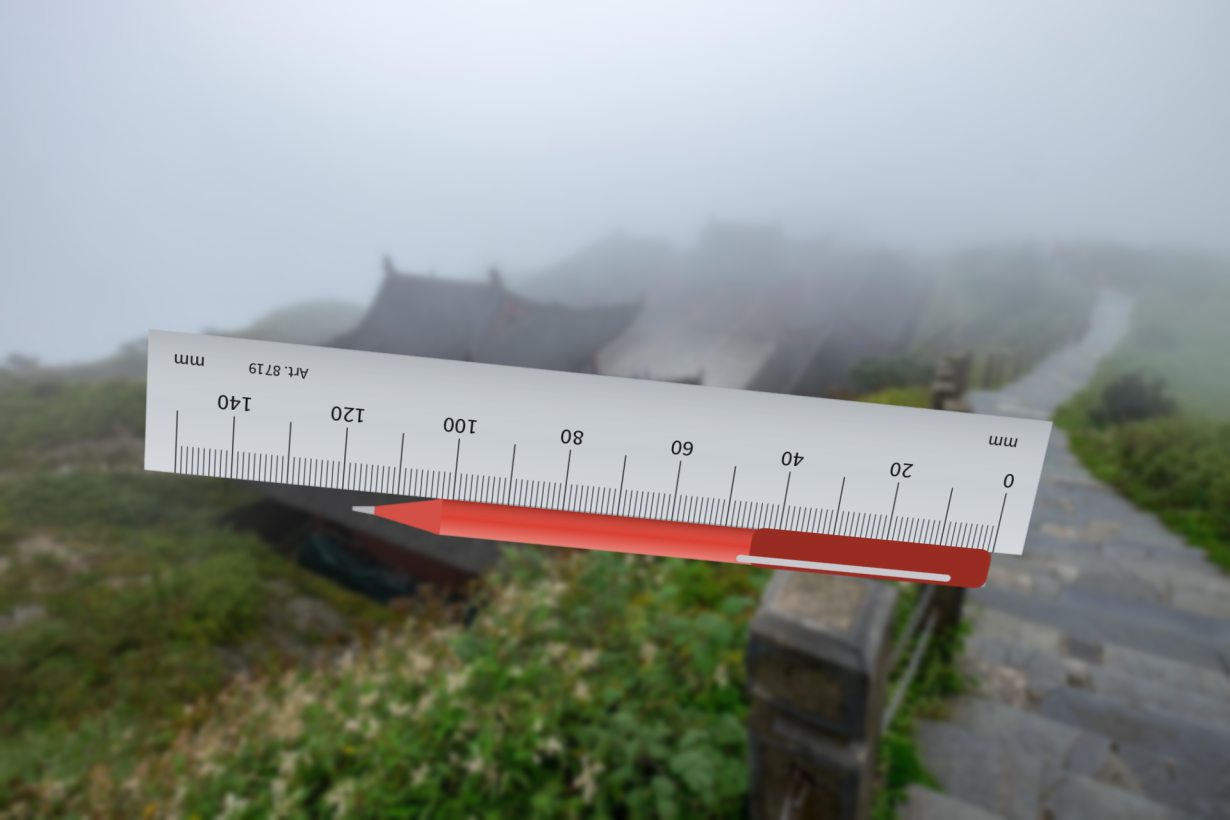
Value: 118
